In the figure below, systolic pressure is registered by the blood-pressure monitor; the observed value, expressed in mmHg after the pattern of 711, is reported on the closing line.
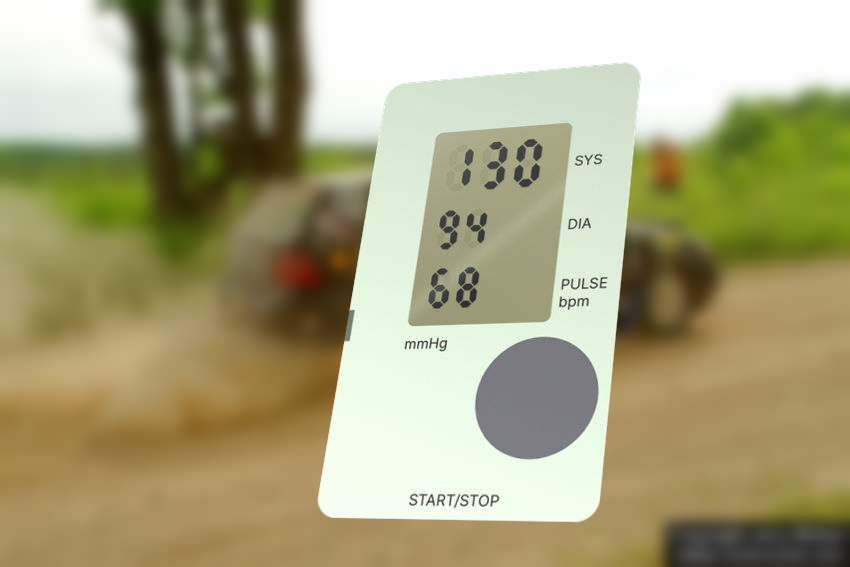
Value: 130
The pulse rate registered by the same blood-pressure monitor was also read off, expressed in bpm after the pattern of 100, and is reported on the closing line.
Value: 68
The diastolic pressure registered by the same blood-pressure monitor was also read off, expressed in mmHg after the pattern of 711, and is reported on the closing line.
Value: 94
